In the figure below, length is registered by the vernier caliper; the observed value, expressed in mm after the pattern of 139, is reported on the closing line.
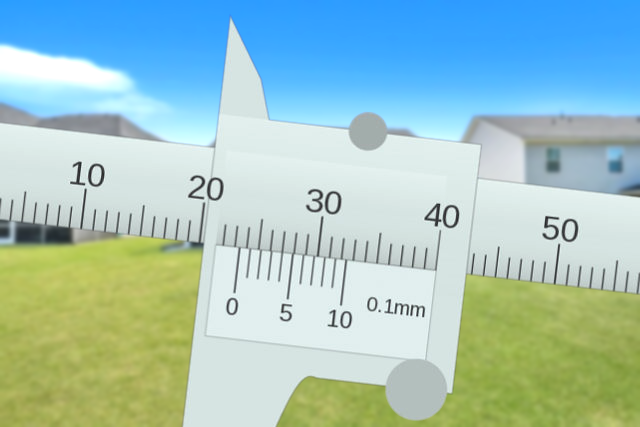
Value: 23.4
